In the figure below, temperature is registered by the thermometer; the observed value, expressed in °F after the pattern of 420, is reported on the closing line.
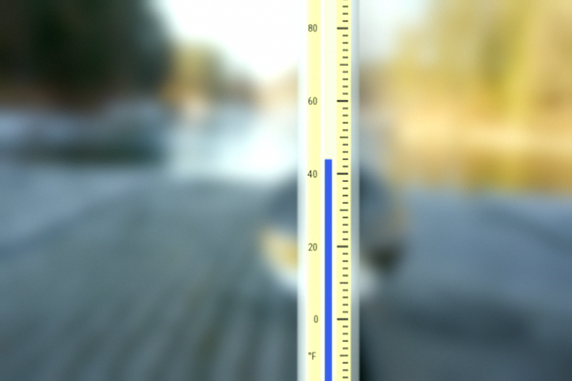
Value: 44
